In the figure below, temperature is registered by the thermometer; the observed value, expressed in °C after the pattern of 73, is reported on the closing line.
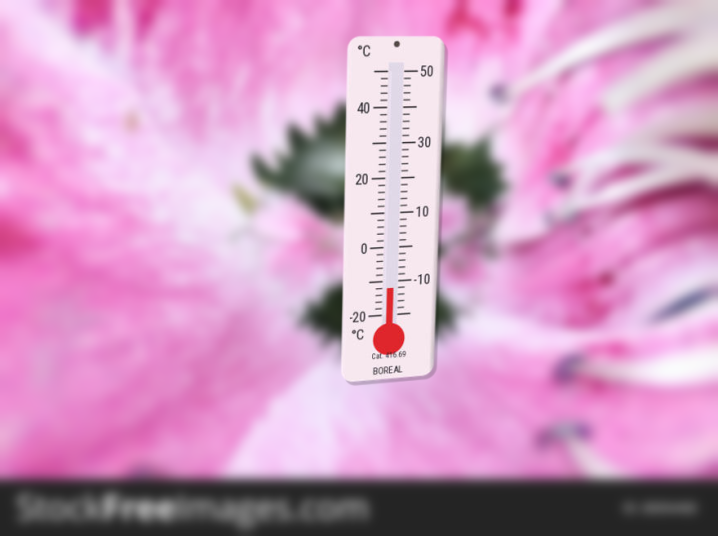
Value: -12
